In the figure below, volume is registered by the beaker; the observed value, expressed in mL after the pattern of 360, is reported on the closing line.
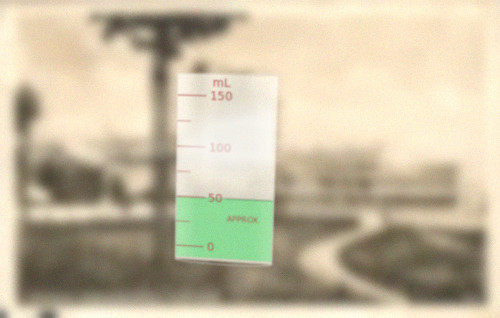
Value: 50
